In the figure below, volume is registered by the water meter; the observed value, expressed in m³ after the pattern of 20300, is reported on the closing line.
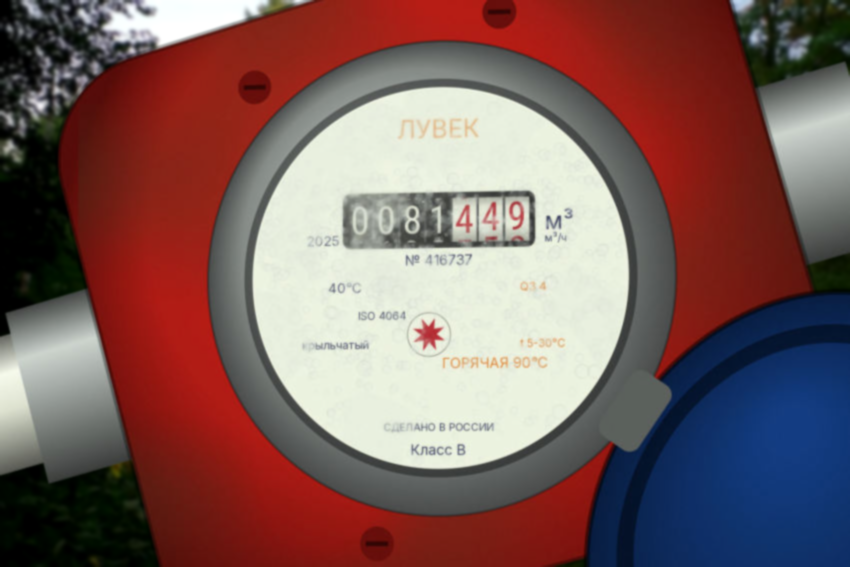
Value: 81.449
